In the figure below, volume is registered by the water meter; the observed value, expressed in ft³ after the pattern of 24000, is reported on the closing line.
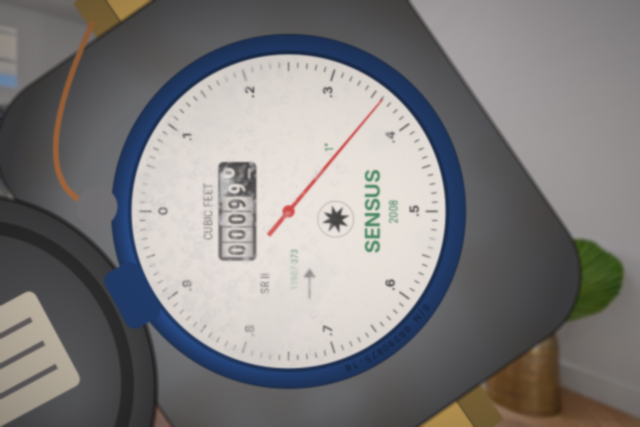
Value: 996.36
